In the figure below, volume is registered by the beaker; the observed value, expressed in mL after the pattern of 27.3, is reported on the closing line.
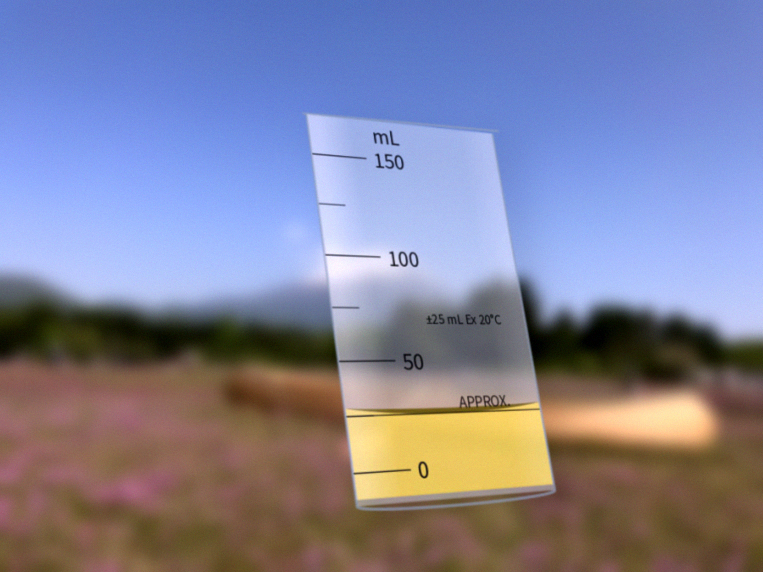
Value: 25
